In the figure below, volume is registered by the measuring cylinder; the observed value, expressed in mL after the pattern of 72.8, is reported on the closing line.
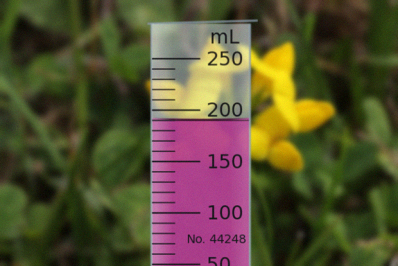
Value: 190
